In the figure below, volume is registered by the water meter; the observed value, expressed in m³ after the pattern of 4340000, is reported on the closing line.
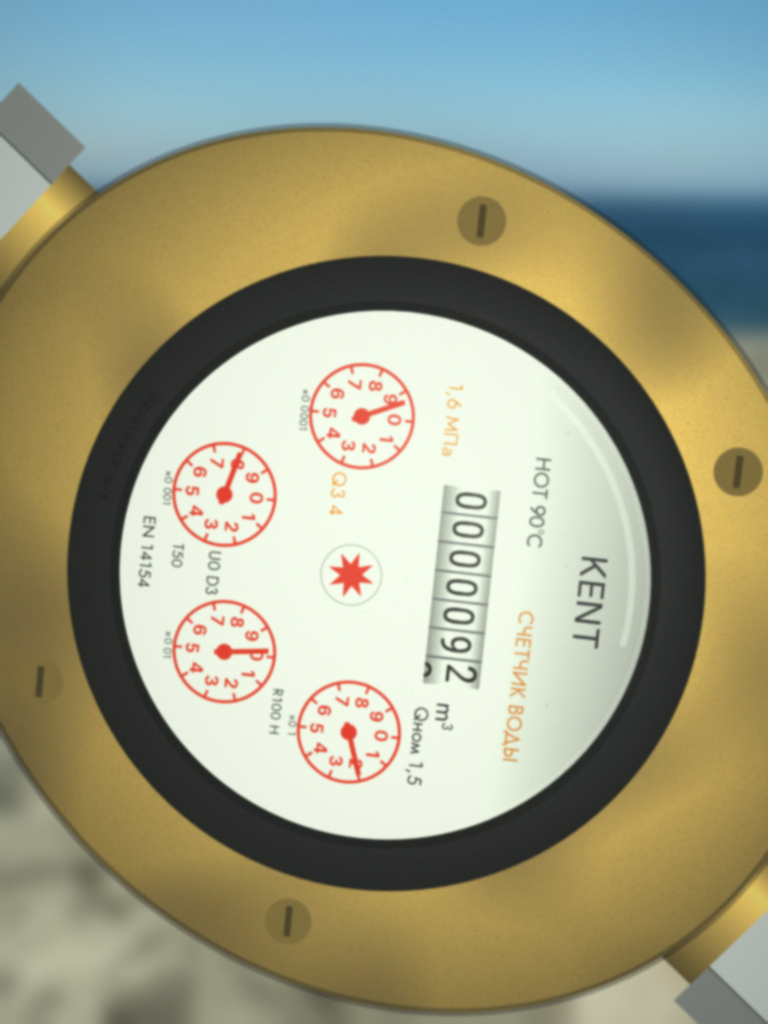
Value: 92.1979
